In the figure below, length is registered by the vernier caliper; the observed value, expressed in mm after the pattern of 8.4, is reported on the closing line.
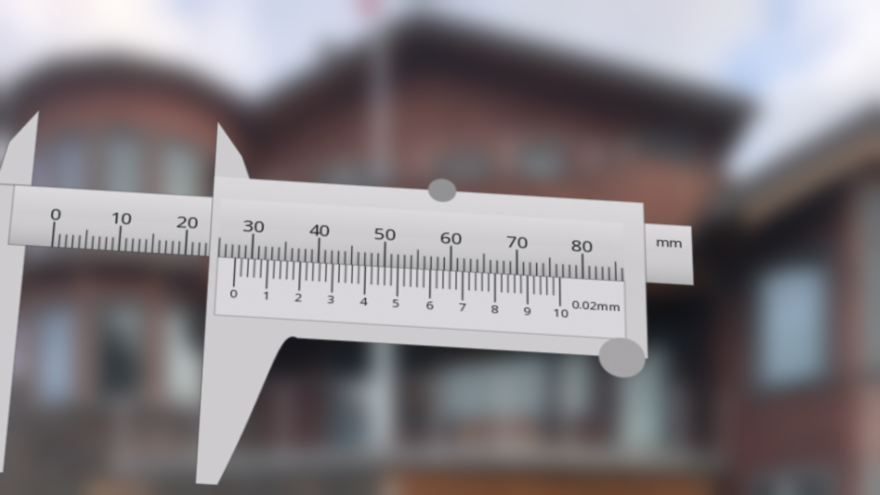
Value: 27.5
